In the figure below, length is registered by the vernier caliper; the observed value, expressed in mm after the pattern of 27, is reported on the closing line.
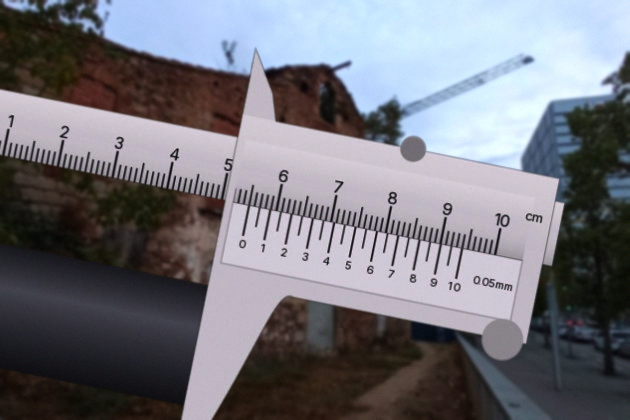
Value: 55.0
